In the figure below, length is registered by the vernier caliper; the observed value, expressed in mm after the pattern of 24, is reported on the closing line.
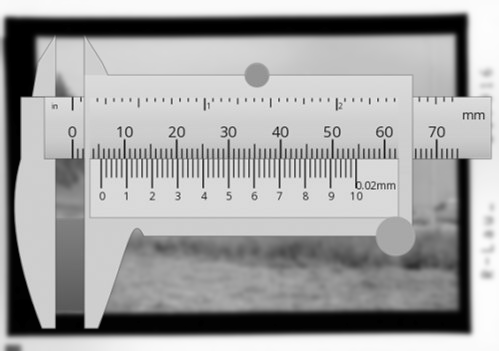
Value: 5.5
